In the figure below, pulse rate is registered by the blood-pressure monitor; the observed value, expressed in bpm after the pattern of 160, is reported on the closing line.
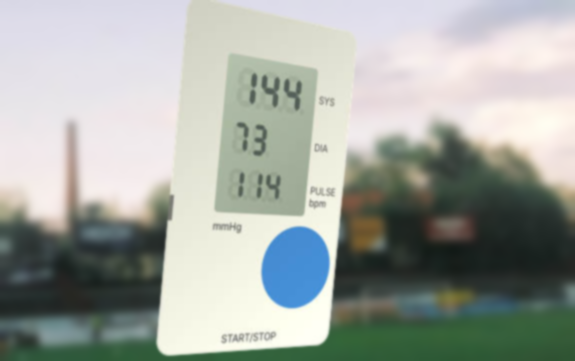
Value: 114
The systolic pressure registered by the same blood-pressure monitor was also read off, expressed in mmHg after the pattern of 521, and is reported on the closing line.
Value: 144
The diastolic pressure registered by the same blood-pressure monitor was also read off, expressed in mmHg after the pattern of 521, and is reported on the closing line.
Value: 73
